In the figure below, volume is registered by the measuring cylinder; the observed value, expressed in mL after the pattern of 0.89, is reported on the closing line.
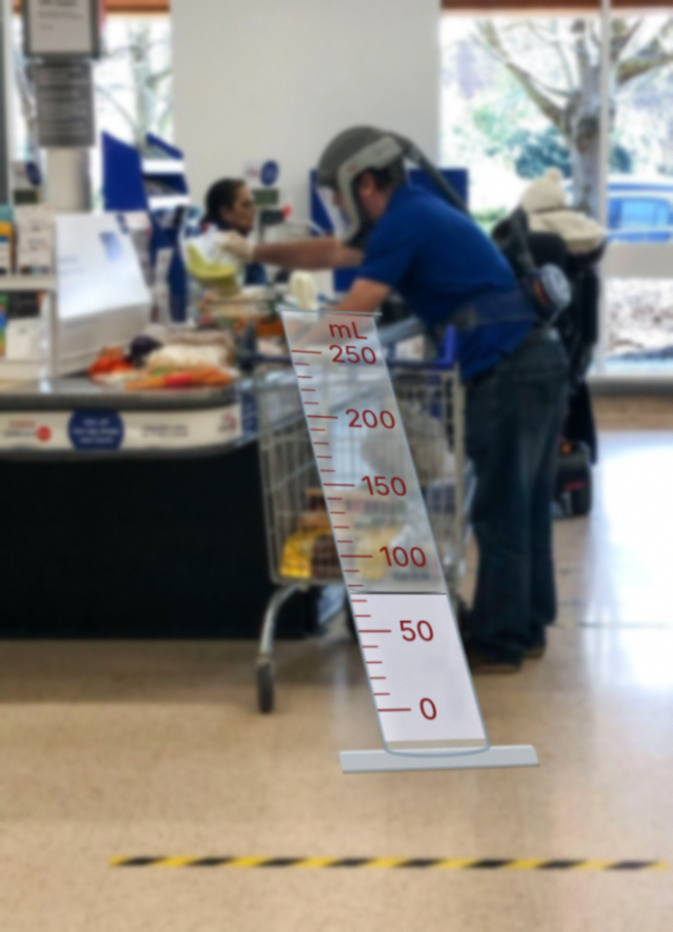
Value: 75
